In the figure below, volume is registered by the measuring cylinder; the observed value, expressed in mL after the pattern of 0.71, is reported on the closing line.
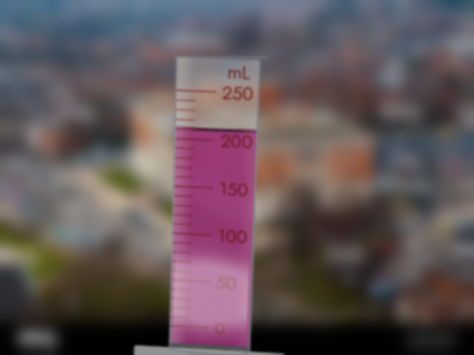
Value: 210
